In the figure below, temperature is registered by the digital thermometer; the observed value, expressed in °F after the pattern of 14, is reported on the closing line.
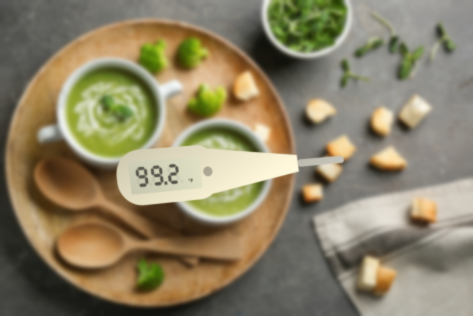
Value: 99.2
